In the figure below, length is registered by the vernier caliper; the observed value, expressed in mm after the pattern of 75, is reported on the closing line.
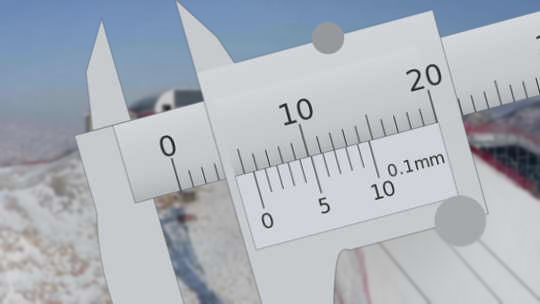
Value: 5.7
